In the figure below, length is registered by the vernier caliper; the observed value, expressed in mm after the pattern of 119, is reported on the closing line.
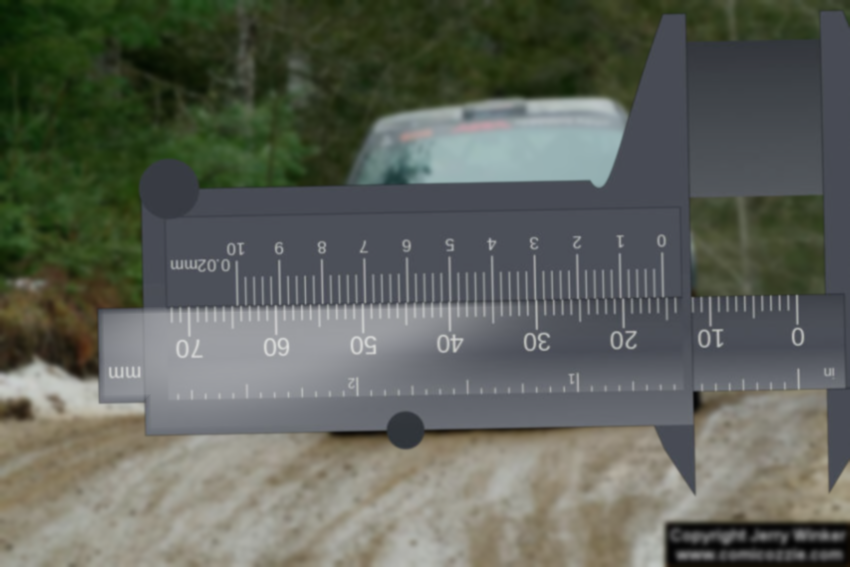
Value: 15.4
